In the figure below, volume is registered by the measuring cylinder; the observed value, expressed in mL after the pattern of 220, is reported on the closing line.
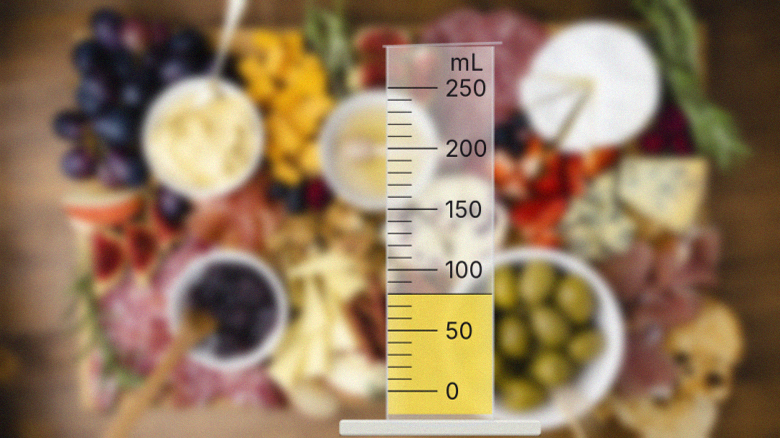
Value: 80
